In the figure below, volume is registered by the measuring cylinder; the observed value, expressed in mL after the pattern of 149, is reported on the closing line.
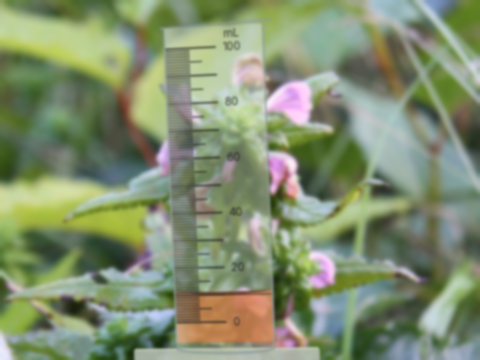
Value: 10
